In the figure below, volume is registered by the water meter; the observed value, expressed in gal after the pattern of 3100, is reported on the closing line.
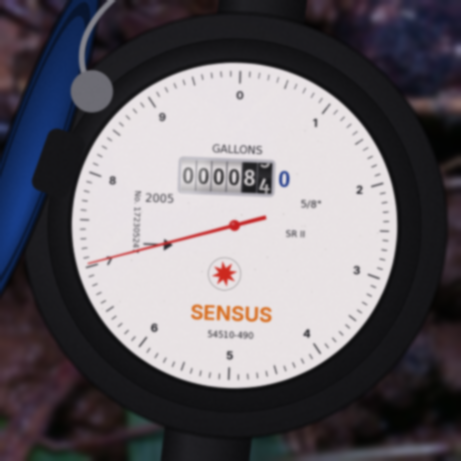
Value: 837.0
